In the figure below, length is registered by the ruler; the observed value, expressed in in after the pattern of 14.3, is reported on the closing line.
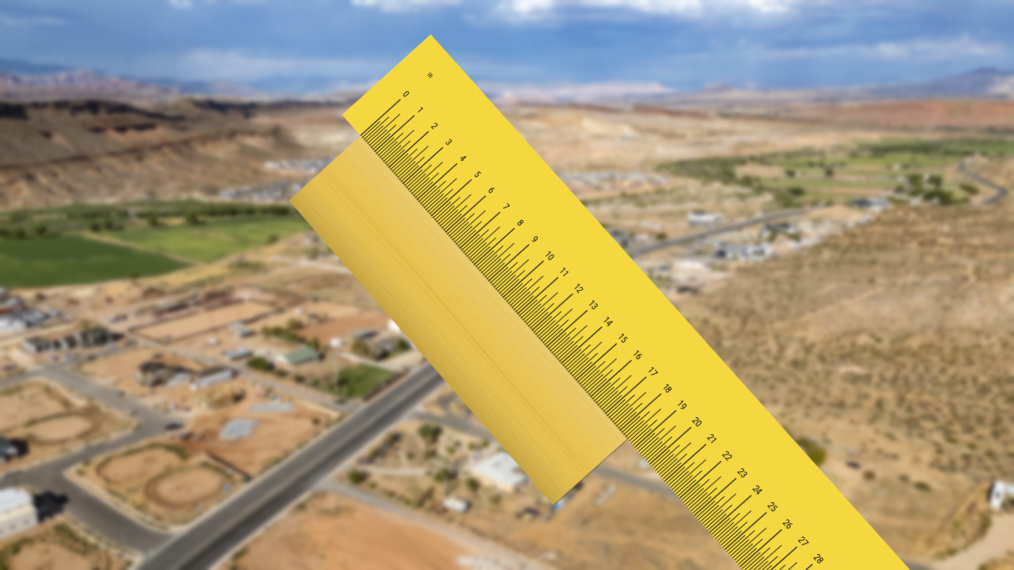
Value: 18.5
